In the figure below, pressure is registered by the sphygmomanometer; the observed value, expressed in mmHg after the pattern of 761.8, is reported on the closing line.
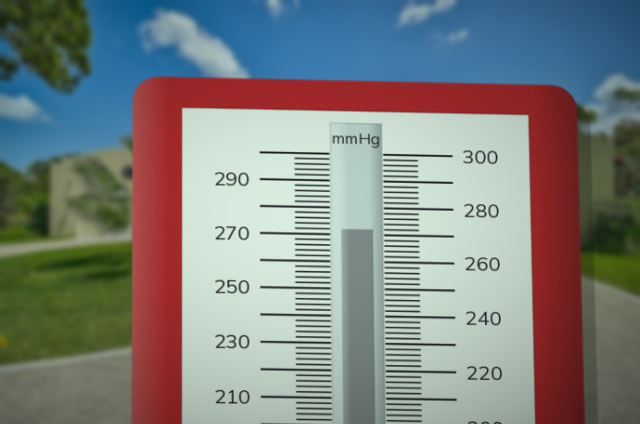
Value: 272
